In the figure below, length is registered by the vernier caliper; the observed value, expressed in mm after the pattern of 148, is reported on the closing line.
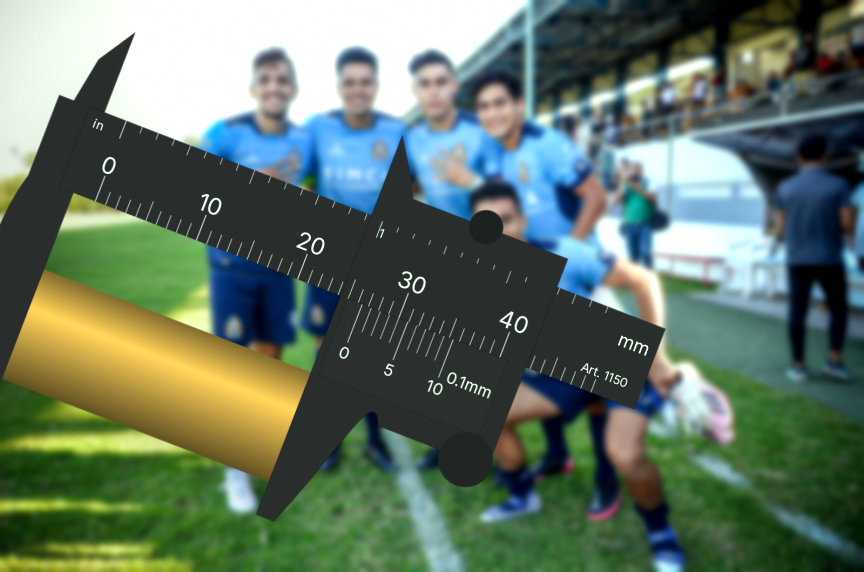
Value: 26.4
